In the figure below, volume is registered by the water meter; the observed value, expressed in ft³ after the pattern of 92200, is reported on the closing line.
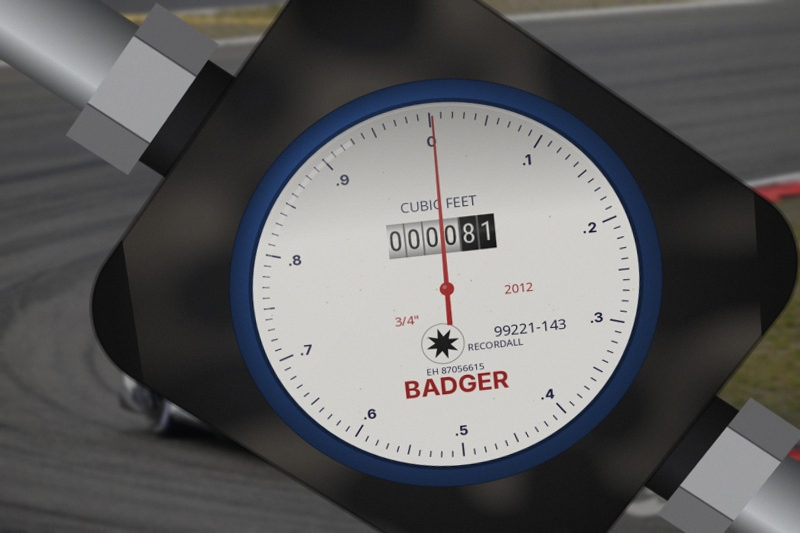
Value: 81.00
